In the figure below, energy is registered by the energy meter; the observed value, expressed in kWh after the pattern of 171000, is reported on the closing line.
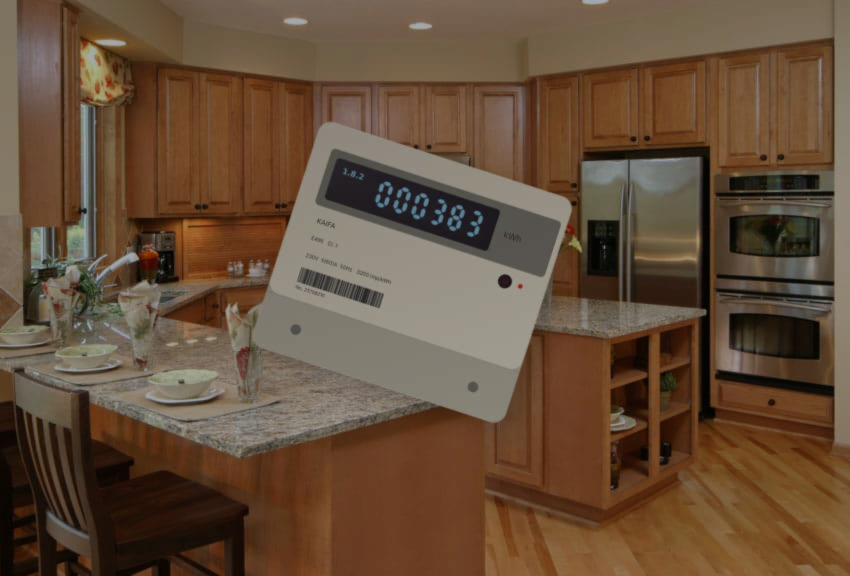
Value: 383
